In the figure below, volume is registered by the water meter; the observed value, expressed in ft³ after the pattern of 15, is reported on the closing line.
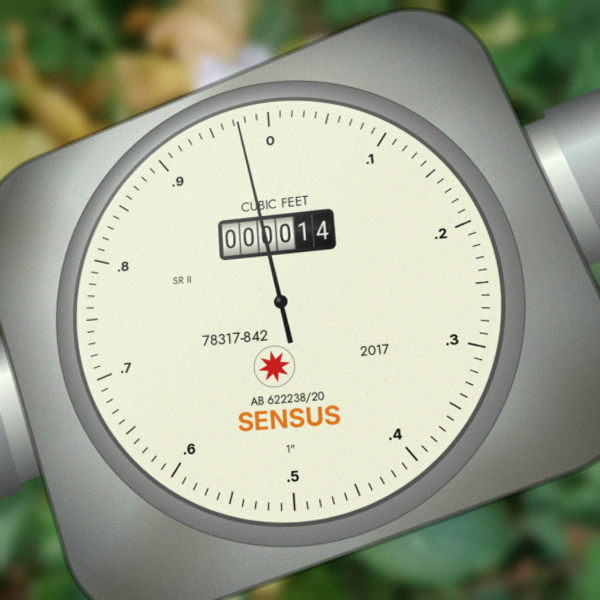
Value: 13.97
